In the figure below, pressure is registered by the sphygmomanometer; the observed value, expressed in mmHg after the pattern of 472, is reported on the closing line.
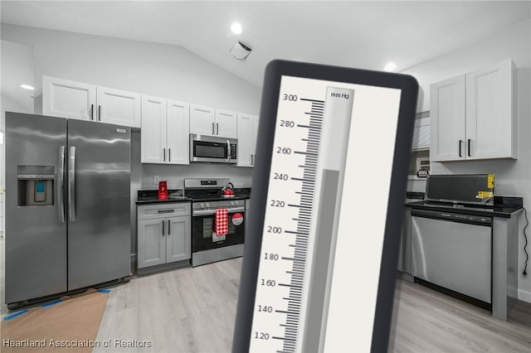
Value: 250
